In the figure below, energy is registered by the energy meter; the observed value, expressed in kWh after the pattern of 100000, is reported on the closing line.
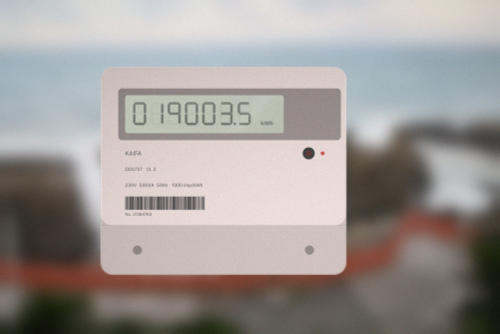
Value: 19003.5
